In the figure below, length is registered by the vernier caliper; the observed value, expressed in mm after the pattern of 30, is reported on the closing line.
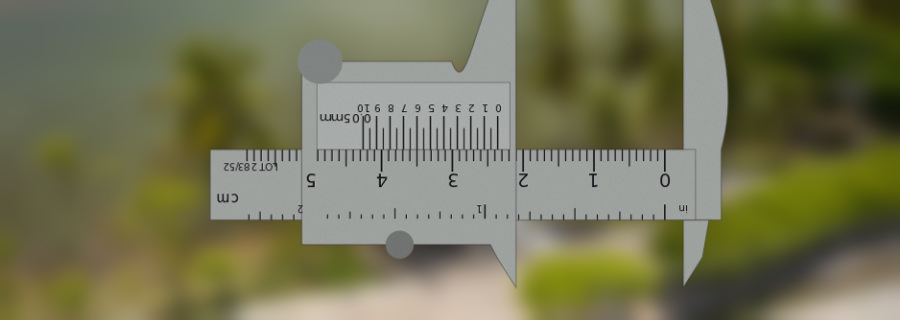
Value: 23.6
